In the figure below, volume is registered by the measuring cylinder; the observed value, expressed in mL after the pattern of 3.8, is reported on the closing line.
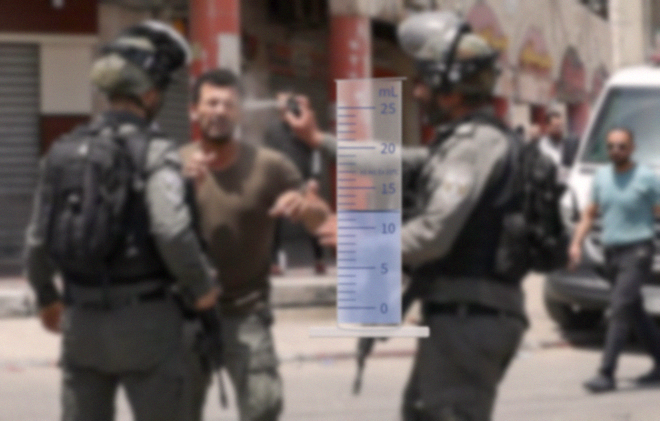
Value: 12
